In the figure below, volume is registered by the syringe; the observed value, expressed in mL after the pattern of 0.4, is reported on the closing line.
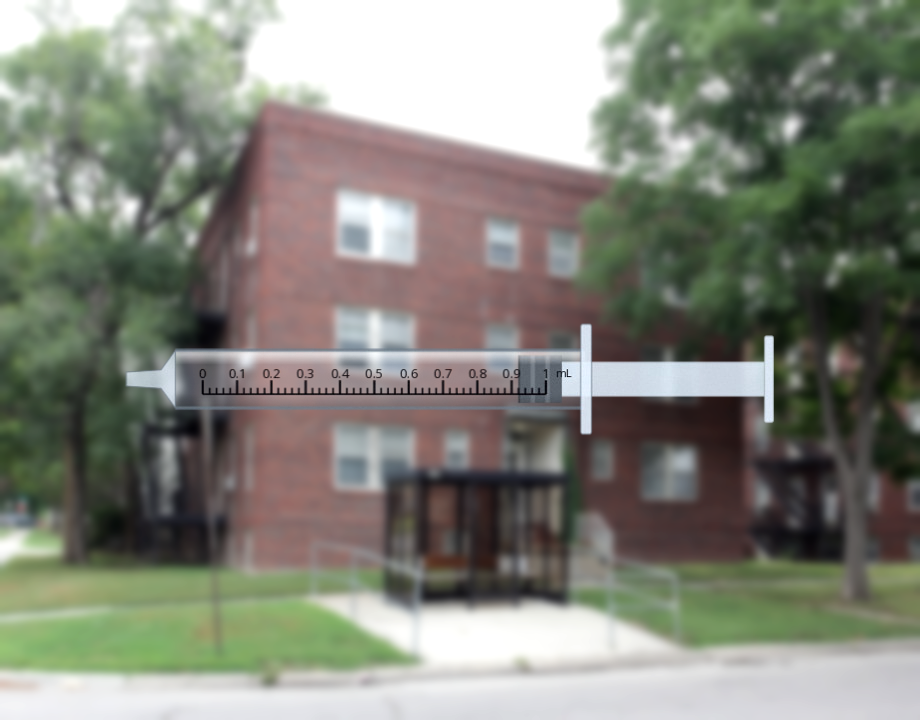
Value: 0.92
